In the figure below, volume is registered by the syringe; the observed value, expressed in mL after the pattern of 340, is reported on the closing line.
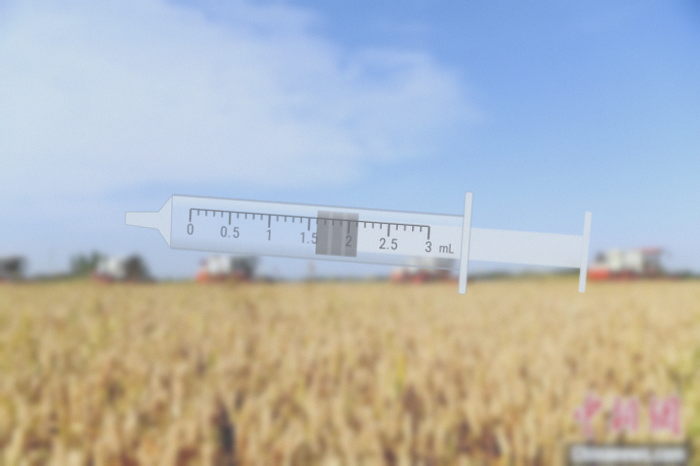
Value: 1.6
